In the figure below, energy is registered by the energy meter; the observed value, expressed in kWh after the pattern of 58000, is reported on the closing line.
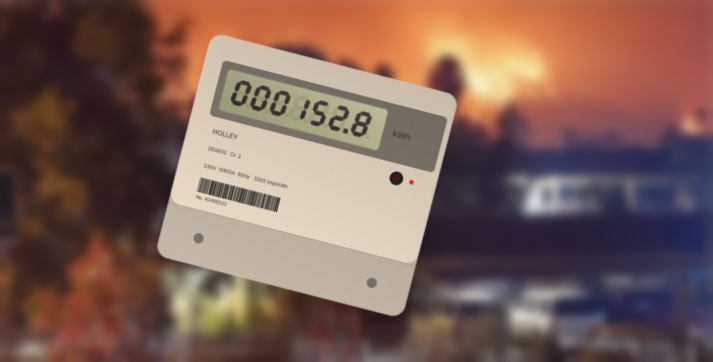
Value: 152.8
